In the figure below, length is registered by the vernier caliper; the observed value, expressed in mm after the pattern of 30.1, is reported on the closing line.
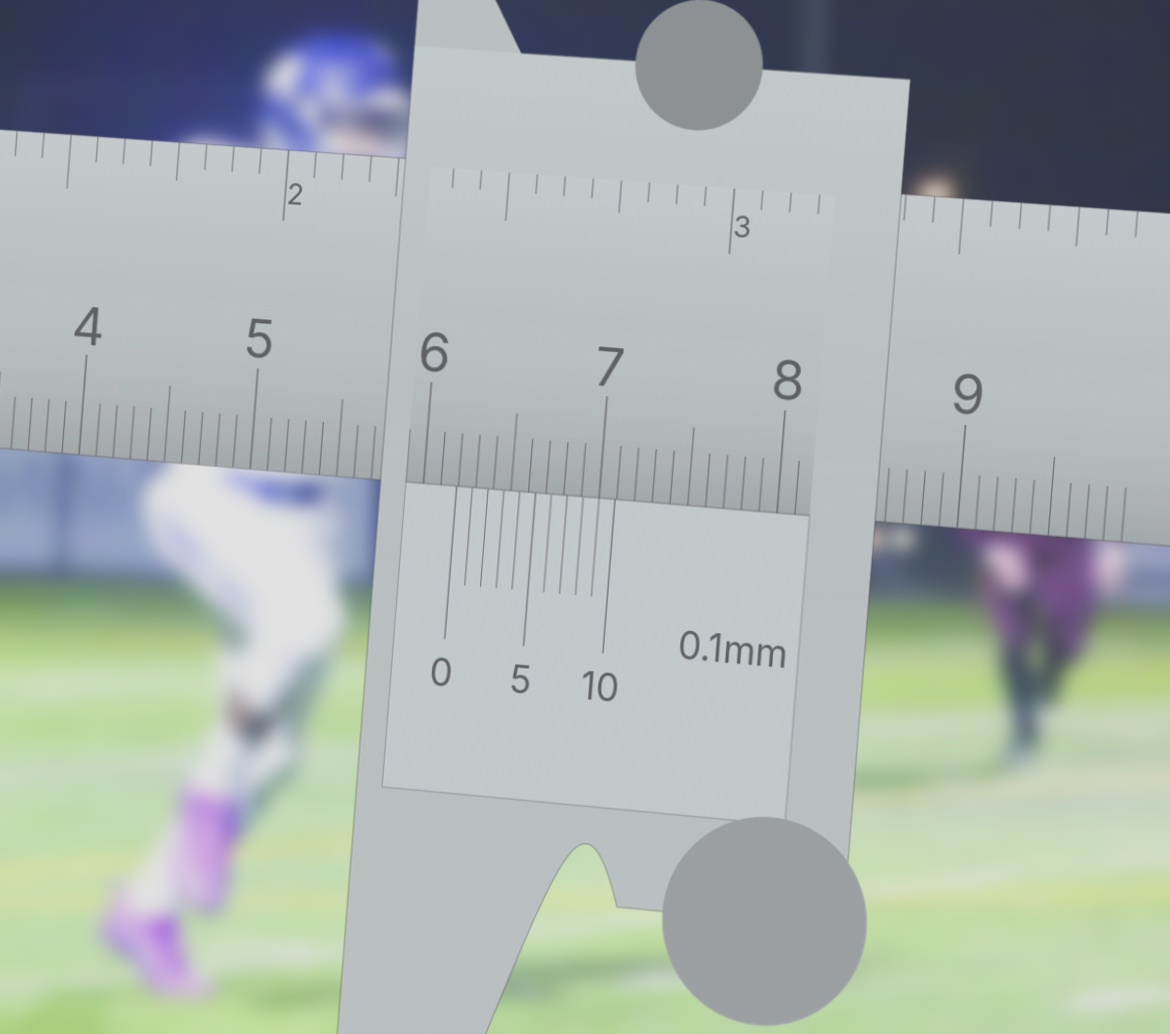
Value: 61.9
